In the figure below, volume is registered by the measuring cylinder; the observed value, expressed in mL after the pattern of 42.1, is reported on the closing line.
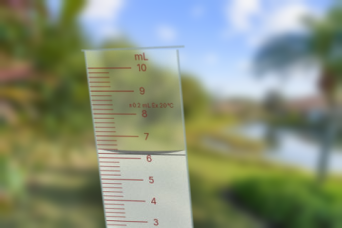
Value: 6.2
